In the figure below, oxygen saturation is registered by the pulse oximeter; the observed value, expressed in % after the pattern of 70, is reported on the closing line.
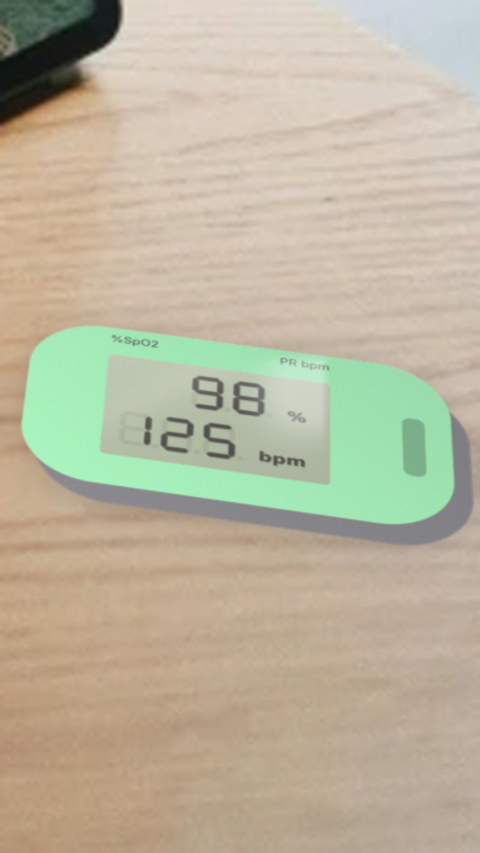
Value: 98
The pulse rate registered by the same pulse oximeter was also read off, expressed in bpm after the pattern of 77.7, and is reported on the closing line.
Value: 125
